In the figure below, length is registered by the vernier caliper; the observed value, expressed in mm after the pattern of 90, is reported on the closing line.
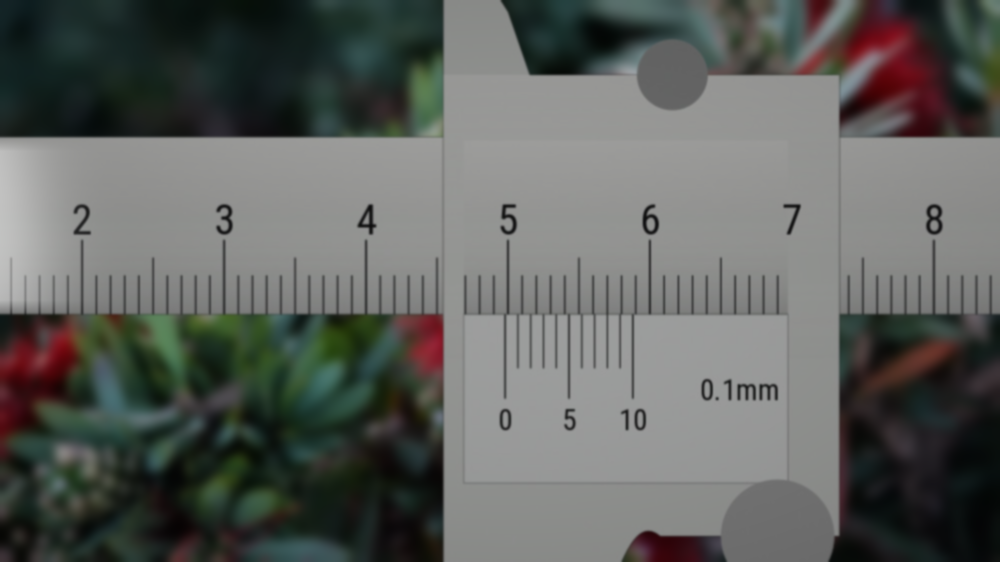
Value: 49.8
